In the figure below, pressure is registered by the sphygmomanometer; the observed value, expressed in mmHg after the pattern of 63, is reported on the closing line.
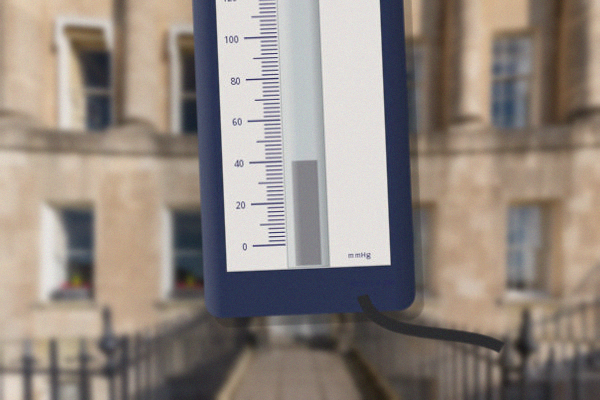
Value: 40
